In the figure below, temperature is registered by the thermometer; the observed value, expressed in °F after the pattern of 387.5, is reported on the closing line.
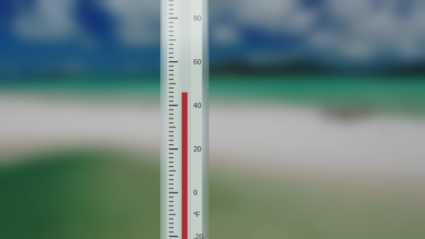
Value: 46
